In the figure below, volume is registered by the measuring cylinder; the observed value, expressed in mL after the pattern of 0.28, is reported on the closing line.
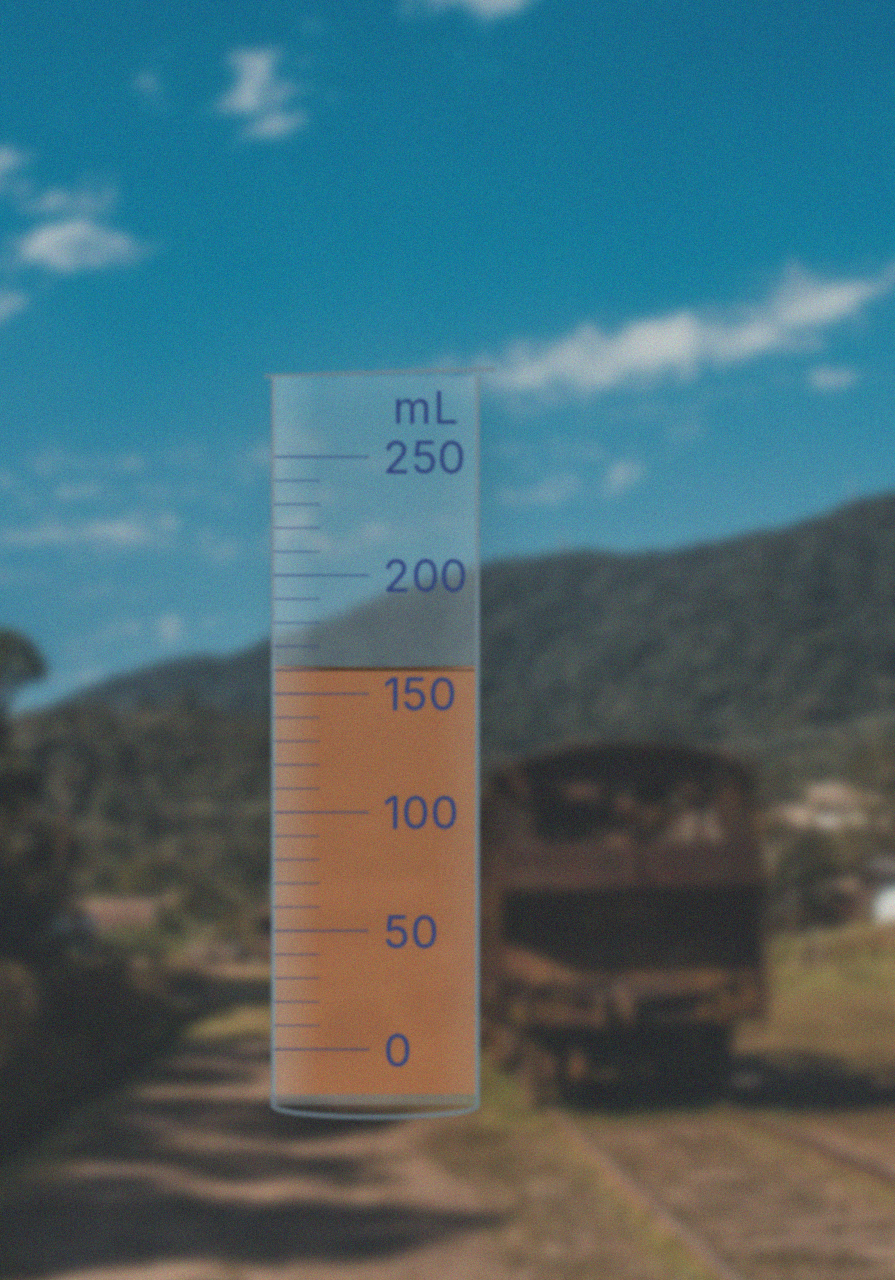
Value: 160
